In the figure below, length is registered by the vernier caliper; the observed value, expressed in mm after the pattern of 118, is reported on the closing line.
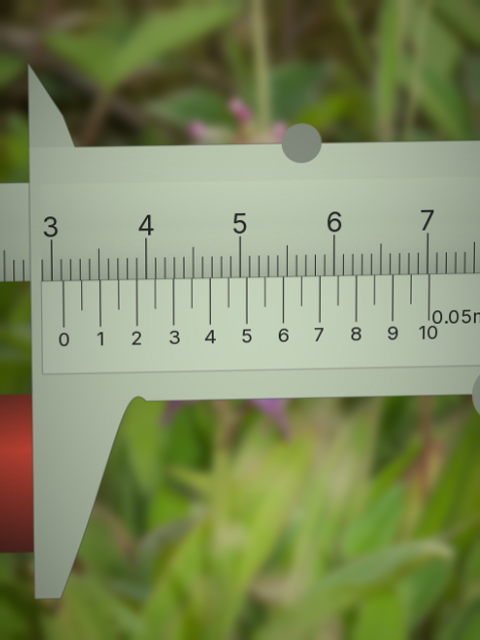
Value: 31.2
